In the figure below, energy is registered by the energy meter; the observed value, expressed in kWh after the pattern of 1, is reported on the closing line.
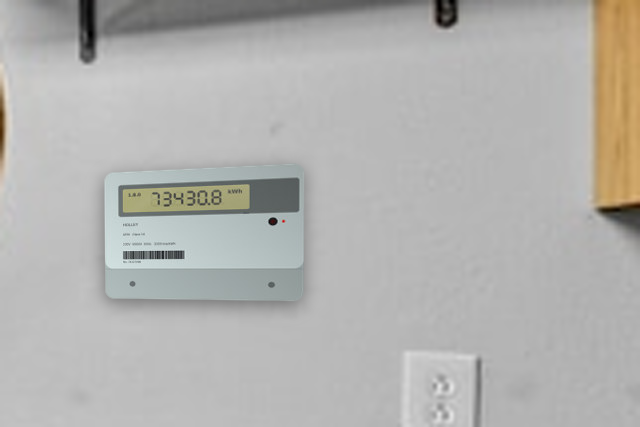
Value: 73430.8
